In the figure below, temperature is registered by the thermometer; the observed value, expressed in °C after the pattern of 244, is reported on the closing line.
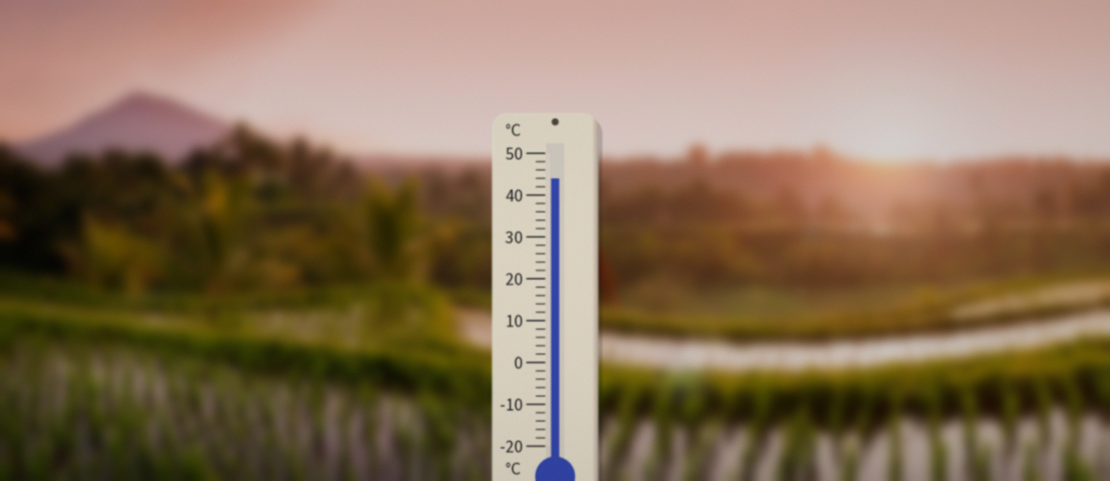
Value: 44
